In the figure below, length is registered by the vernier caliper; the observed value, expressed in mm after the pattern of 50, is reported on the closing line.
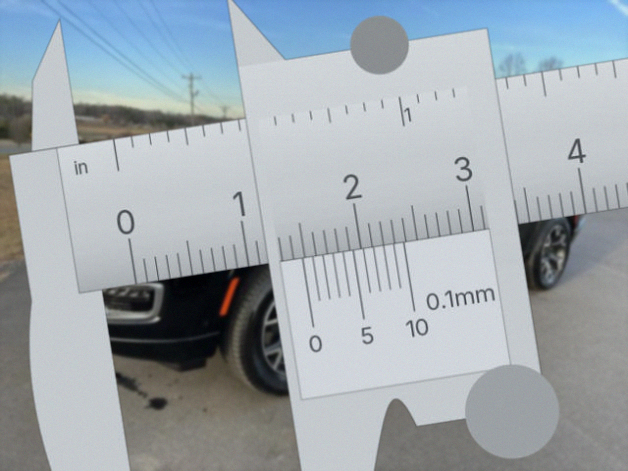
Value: 14.8
